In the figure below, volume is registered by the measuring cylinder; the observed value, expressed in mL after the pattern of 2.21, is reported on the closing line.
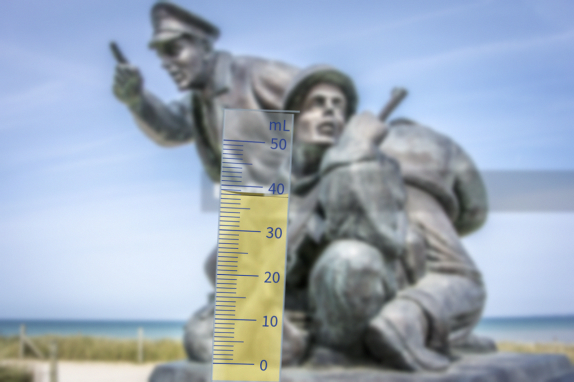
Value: 38
